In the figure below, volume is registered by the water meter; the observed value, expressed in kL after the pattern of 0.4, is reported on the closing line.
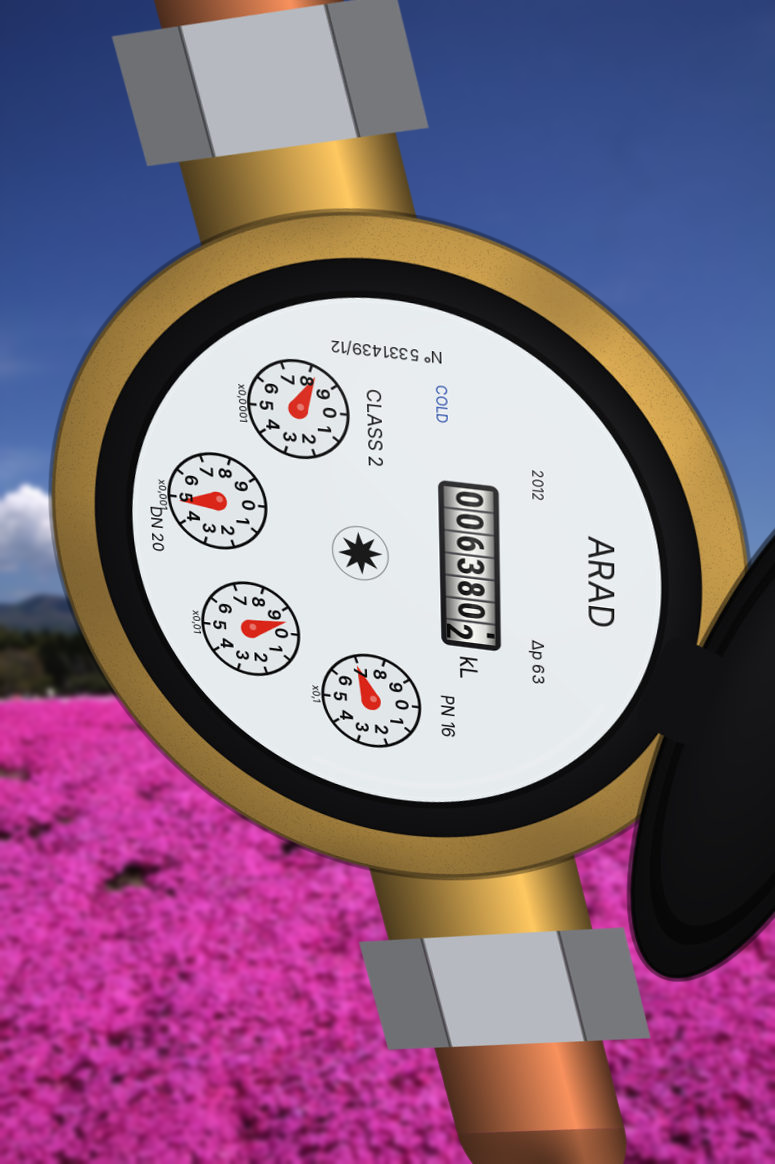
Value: 63801.6948
